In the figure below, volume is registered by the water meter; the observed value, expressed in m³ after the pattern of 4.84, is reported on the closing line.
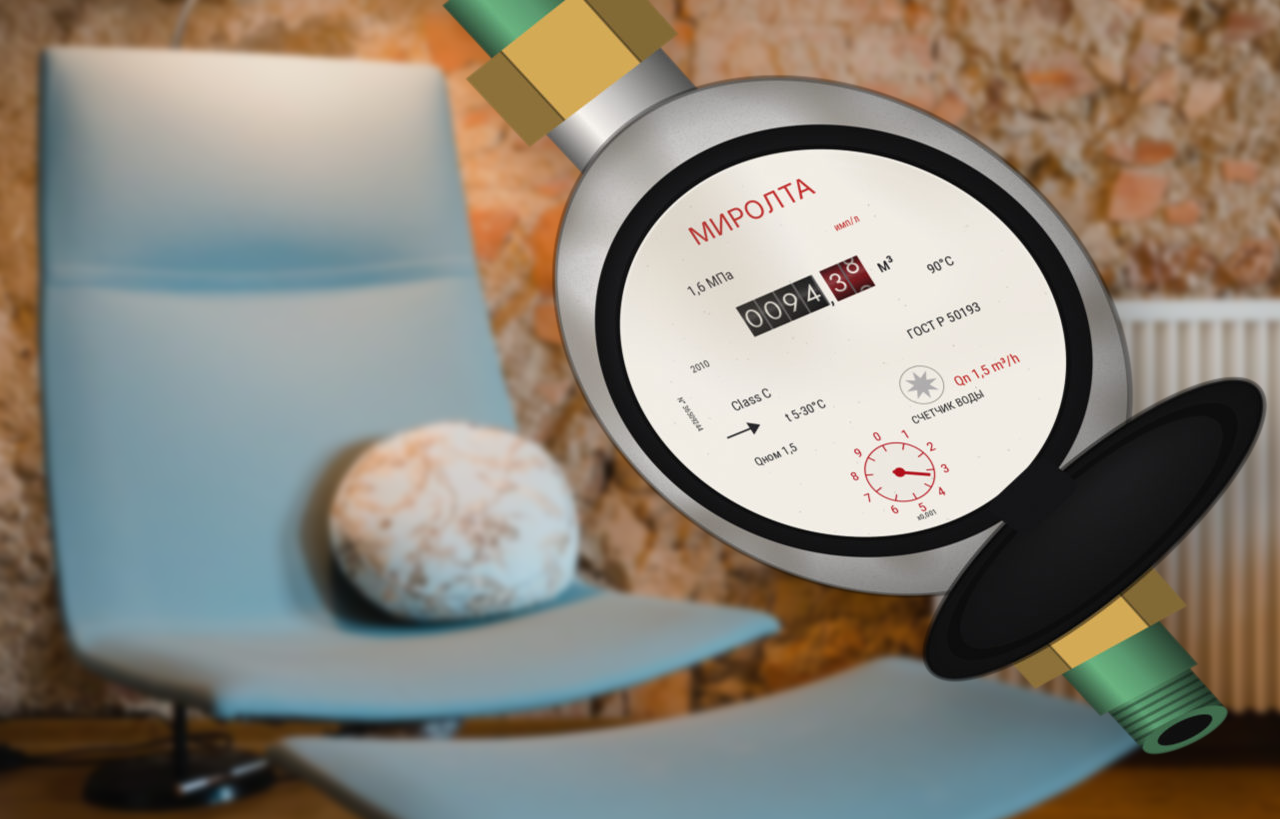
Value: 94.383
